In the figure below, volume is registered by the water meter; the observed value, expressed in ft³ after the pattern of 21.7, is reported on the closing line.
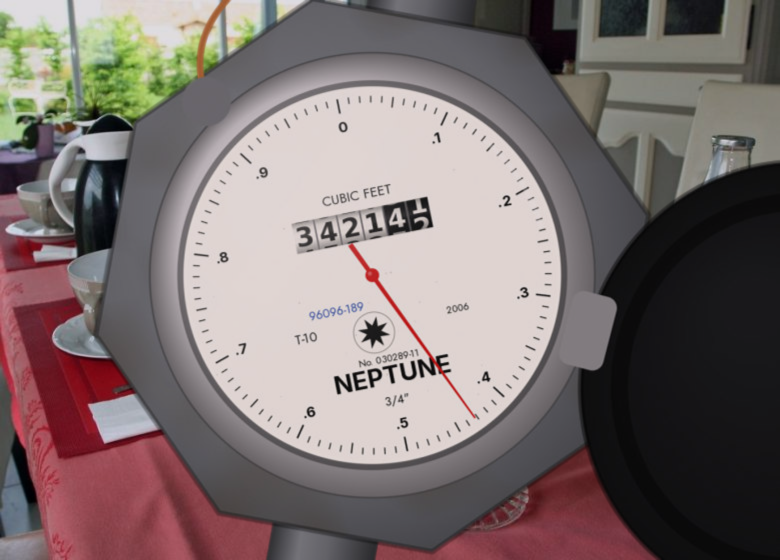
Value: 342141.43
